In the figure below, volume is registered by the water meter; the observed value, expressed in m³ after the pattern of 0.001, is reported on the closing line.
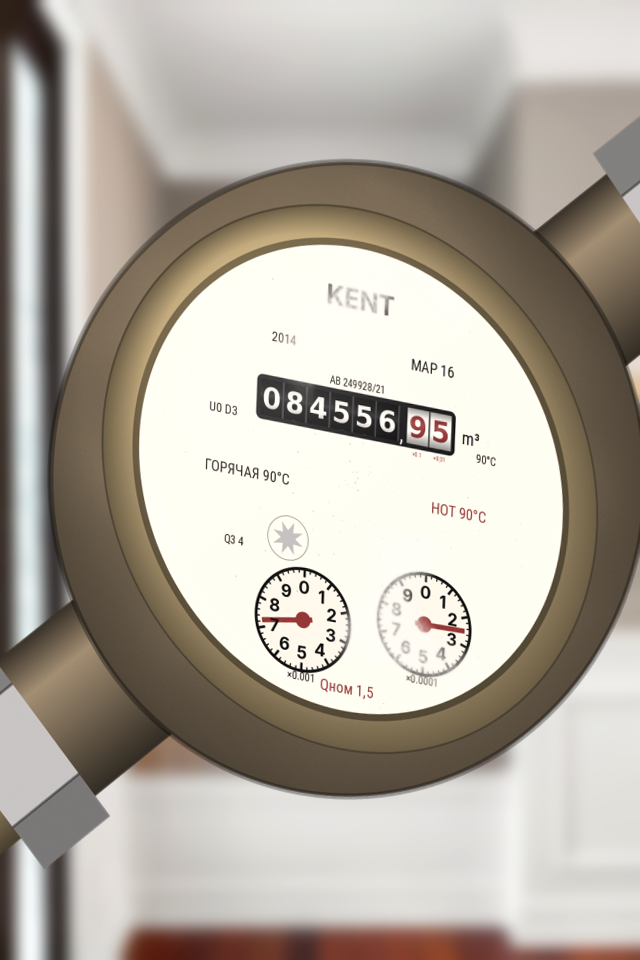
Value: 84556.9572
